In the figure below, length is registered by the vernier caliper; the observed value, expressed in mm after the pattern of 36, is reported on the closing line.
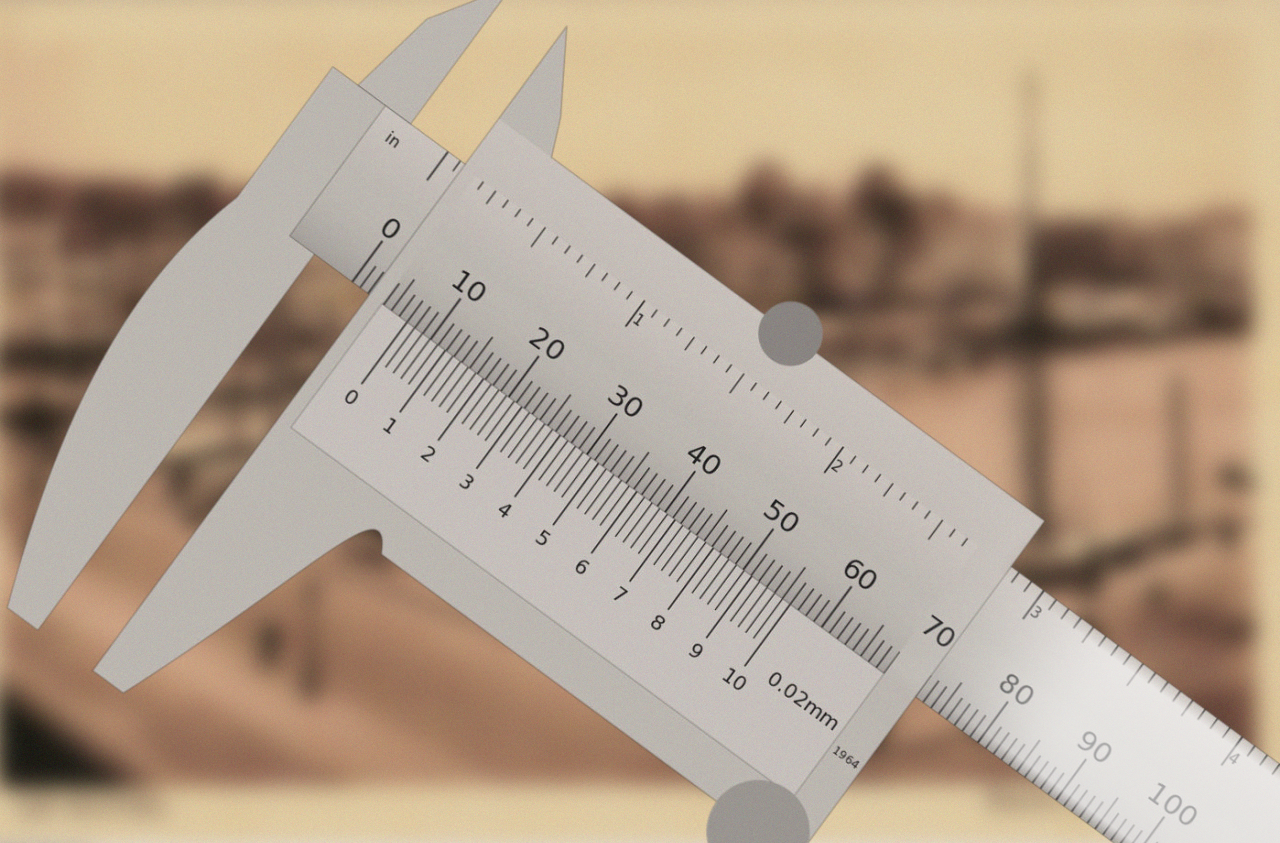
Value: 7.0
